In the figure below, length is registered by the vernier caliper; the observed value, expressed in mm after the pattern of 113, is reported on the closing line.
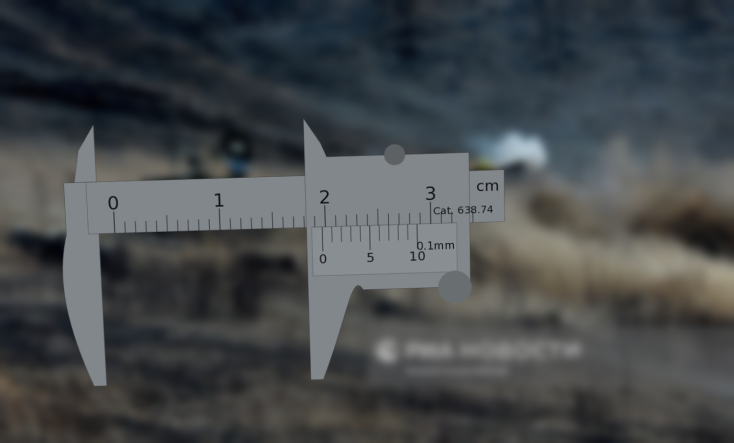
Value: 19.7
